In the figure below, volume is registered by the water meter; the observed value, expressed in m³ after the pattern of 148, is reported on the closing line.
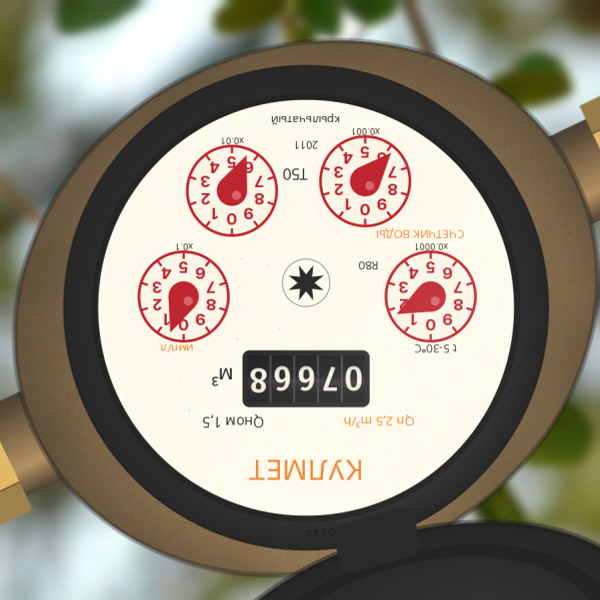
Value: 7668.0561
